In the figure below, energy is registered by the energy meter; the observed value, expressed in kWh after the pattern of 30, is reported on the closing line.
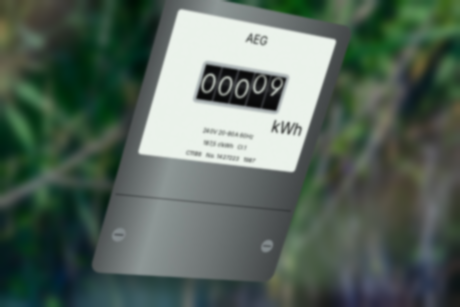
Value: 9
